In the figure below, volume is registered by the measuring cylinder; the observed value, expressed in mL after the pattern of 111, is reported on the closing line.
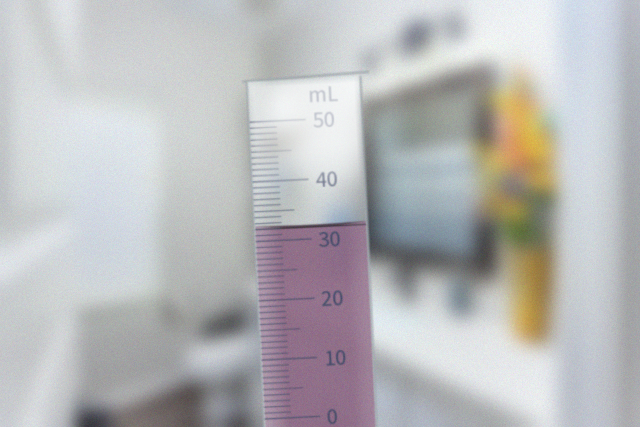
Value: 32
